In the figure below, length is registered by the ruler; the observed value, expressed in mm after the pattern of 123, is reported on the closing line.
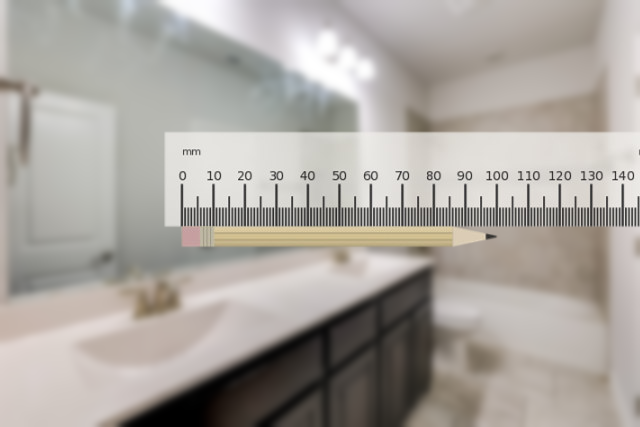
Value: 100
